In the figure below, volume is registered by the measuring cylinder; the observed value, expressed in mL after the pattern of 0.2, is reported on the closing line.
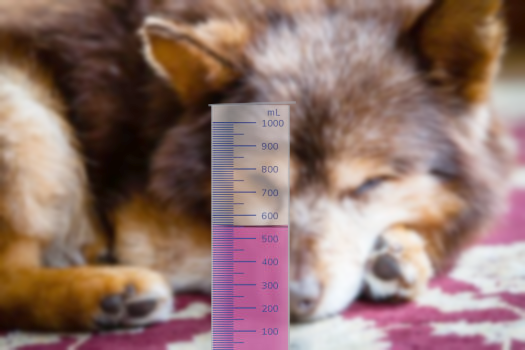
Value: 550
